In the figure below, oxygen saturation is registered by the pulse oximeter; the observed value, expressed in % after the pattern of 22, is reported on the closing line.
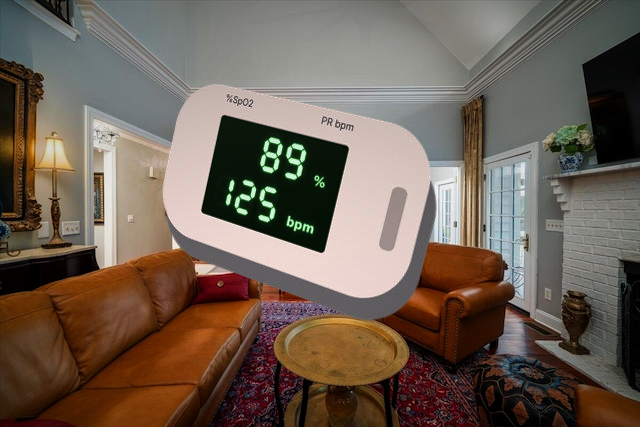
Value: 89
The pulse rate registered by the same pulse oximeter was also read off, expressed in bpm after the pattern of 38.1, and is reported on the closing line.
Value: 125
